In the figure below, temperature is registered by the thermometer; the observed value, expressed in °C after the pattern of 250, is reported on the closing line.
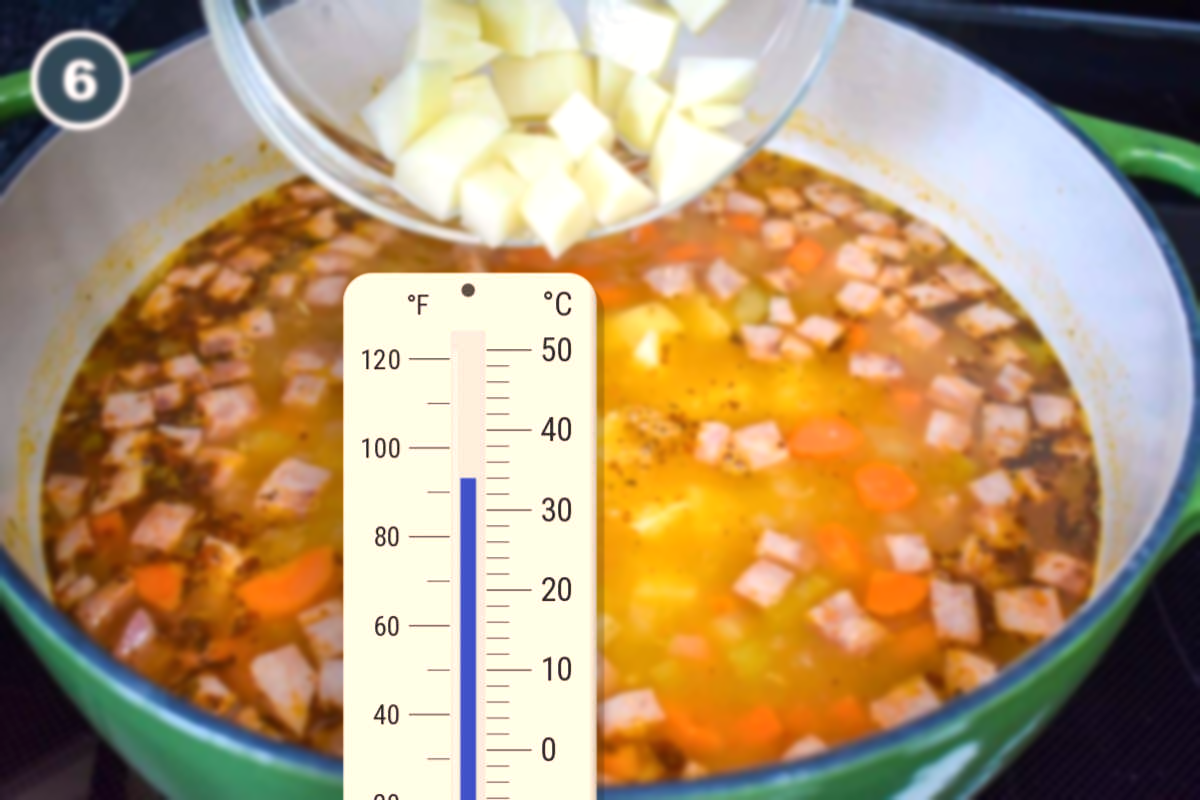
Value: 34
